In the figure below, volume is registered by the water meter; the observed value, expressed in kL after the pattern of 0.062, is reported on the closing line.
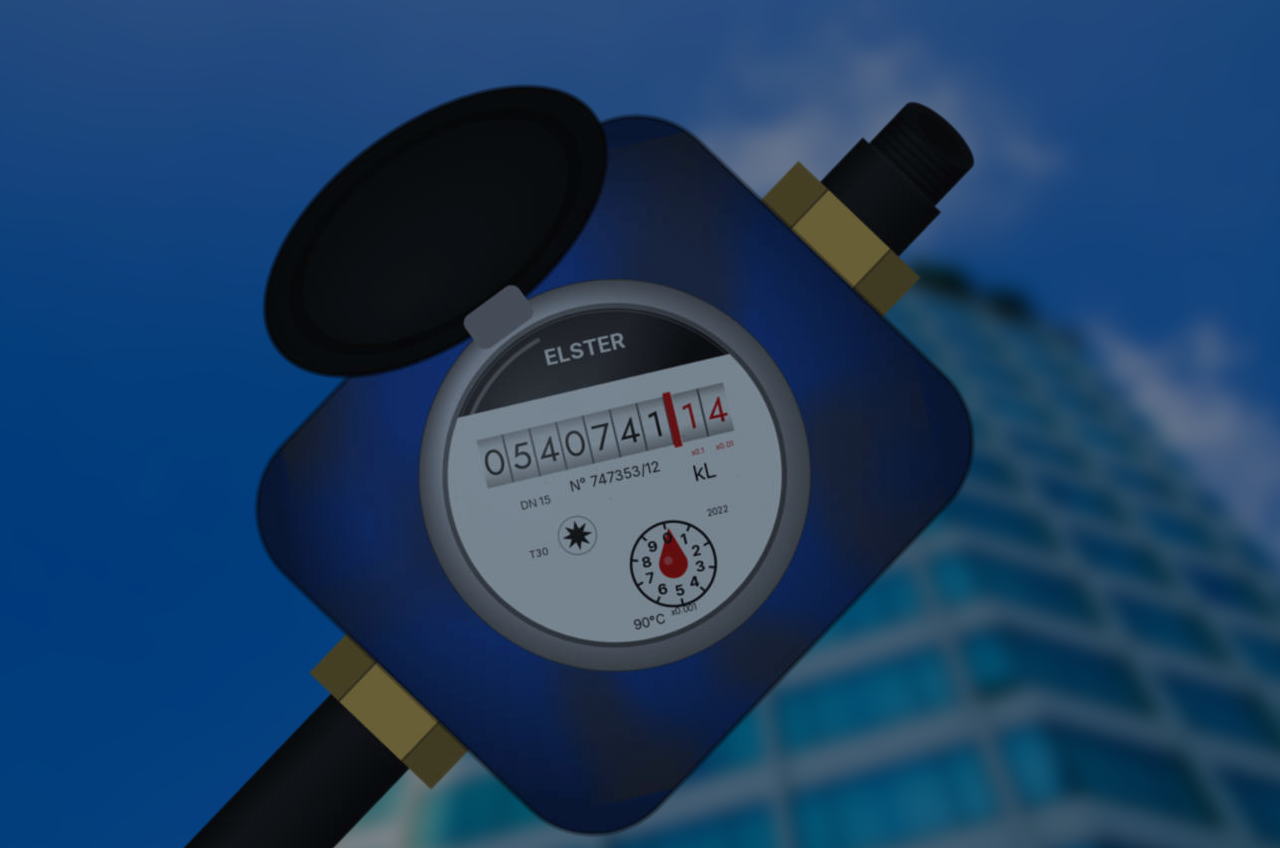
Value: 540741.140
